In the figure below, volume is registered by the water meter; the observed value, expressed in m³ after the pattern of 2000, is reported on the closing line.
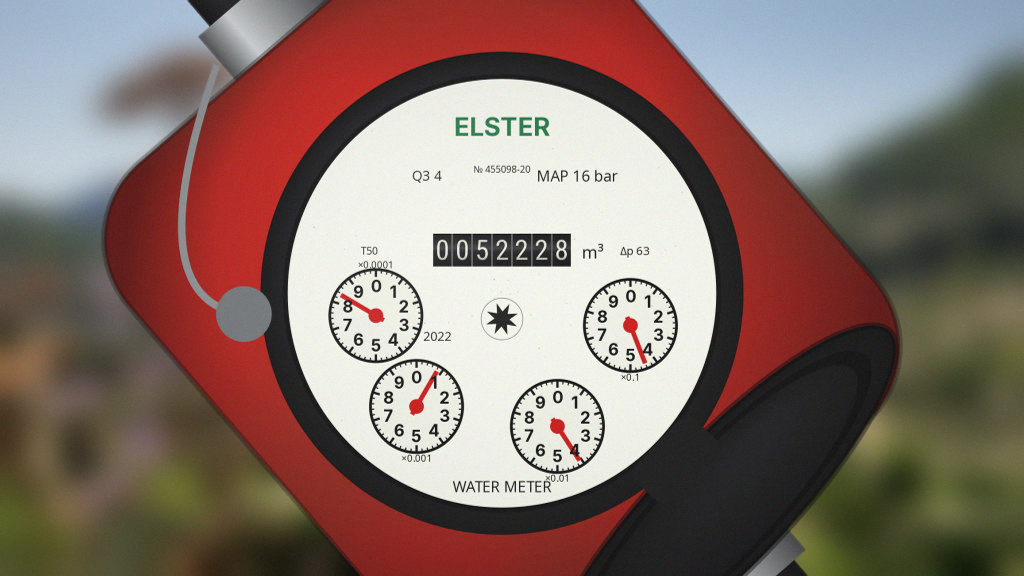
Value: 52228.4408
